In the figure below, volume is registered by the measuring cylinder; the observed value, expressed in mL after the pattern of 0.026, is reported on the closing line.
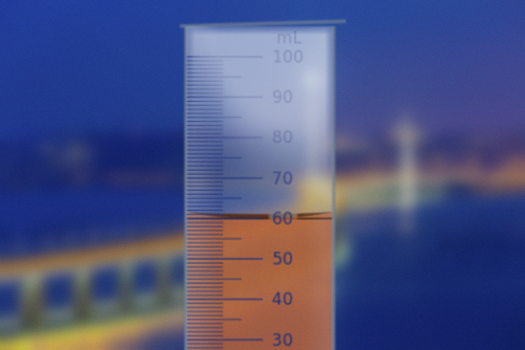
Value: 60
